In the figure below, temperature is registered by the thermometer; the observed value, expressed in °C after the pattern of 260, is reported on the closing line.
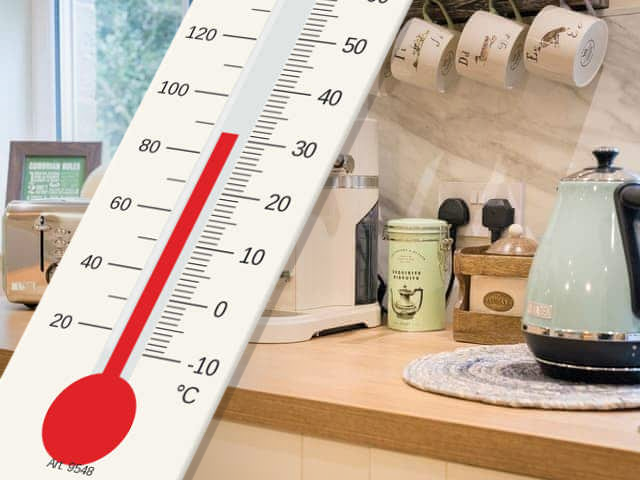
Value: 31
